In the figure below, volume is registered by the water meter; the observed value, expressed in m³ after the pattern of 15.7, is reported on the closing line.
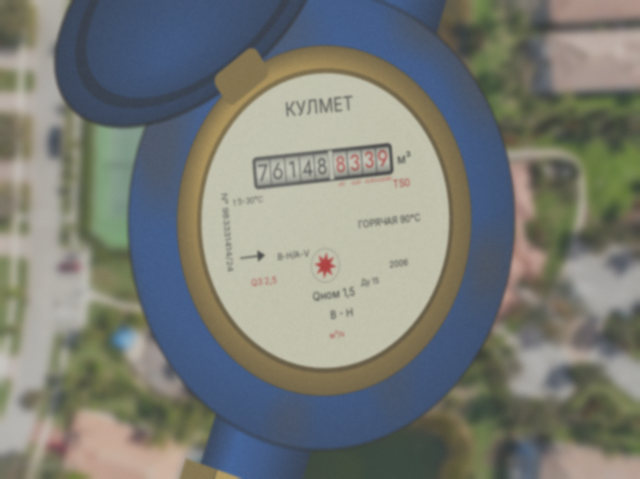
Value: 76148.8339
